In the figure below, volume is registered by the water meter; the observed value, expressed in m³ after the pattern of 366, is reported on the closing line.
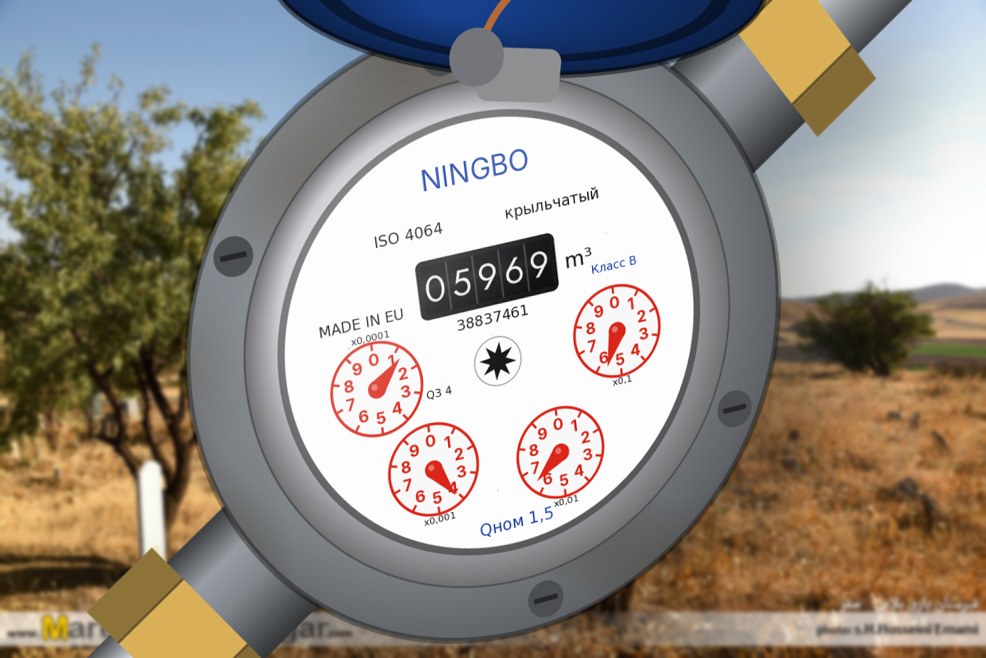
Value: 5969.5641
